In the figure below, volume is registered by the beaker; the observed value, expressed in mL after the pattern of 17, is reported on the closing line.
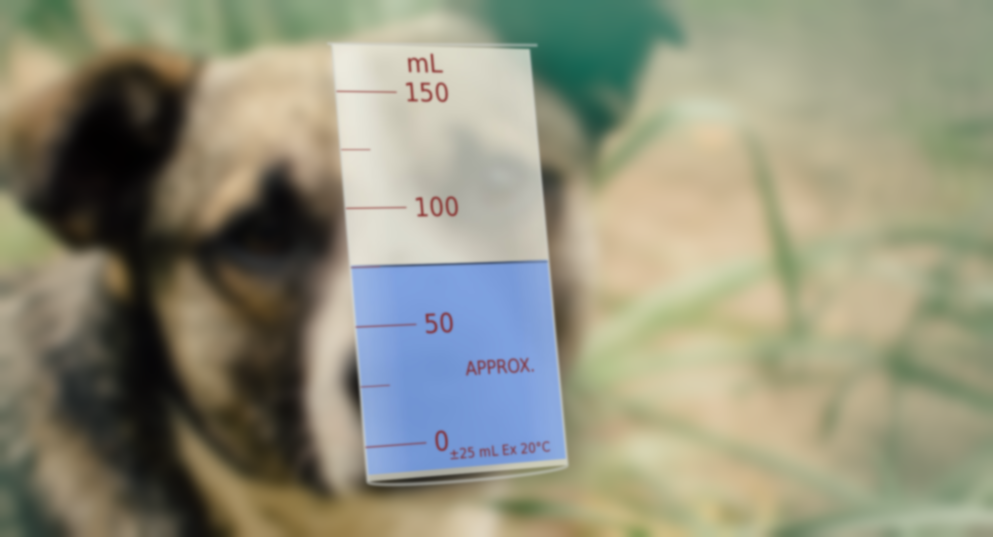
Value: 75
